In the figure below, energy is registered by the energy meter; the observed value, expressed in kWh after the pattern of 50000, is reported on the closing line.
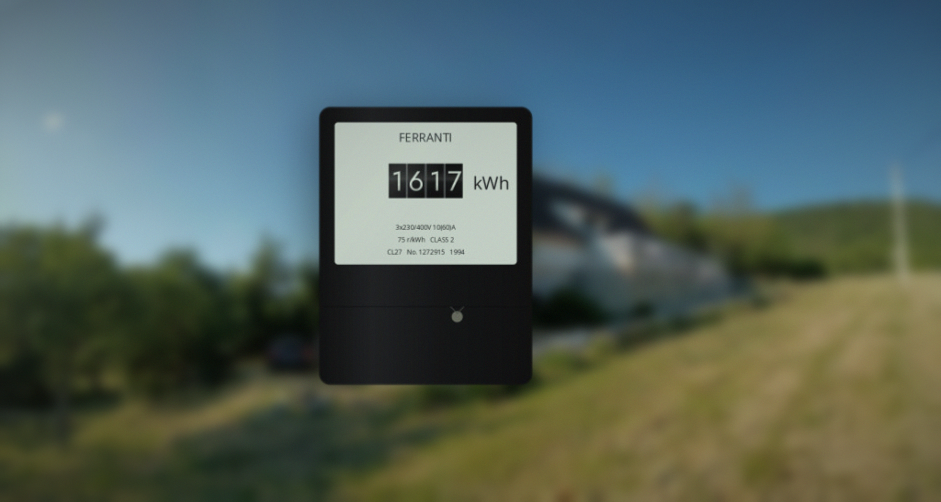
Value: 1617
